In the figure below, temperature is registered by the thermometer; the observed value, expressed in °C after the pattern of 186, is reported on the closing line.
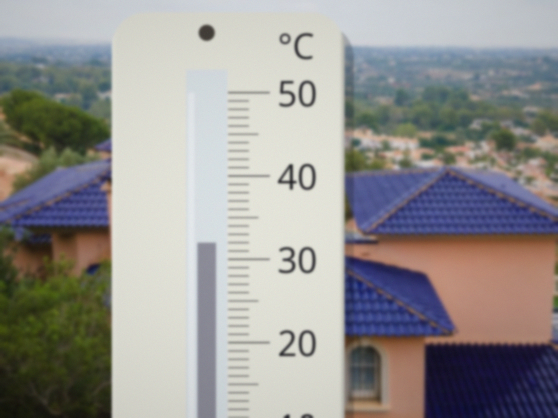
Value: 32
